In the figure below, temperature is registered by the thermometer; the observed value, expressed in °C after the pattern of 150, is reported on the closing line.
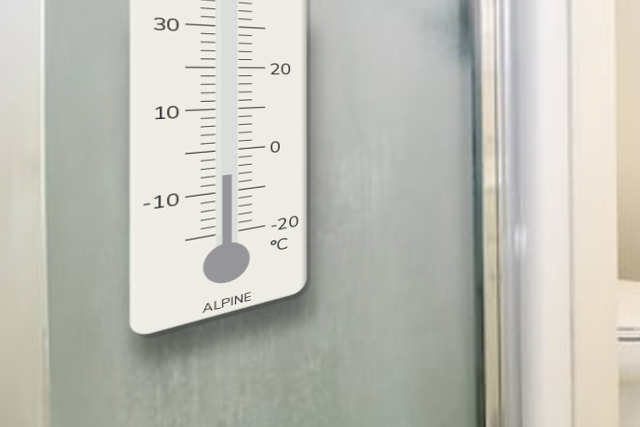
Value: -6
